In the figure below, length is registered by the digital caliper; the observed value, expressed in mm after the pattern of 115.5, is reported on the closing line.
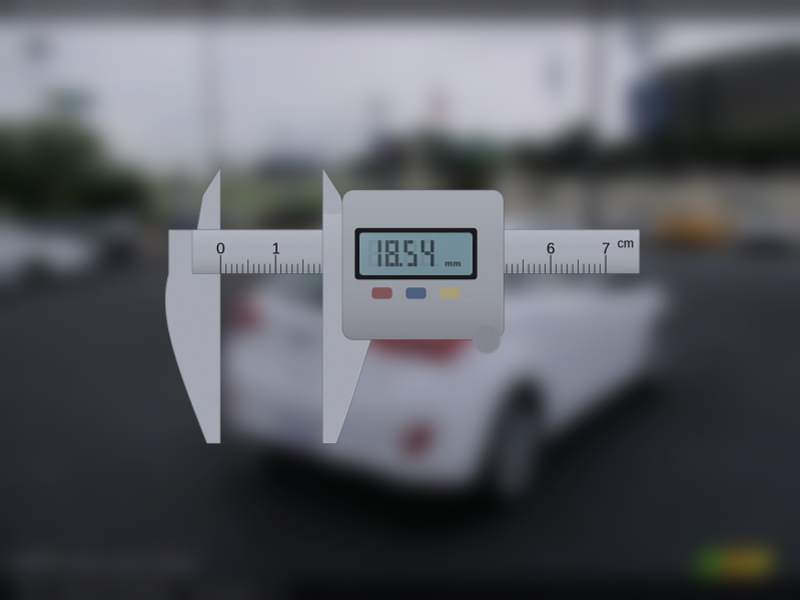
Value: 18.54
